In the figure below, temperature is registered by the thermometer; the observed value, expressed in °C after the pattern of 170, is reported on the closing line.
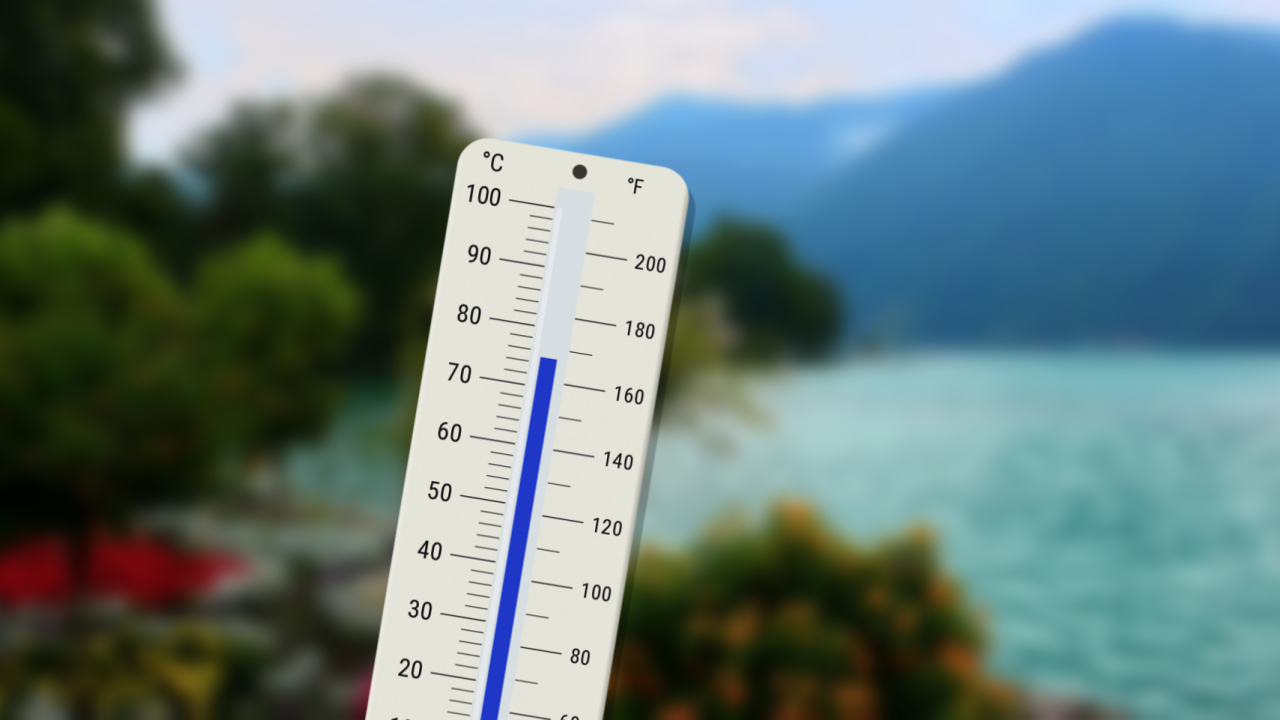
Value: 75
